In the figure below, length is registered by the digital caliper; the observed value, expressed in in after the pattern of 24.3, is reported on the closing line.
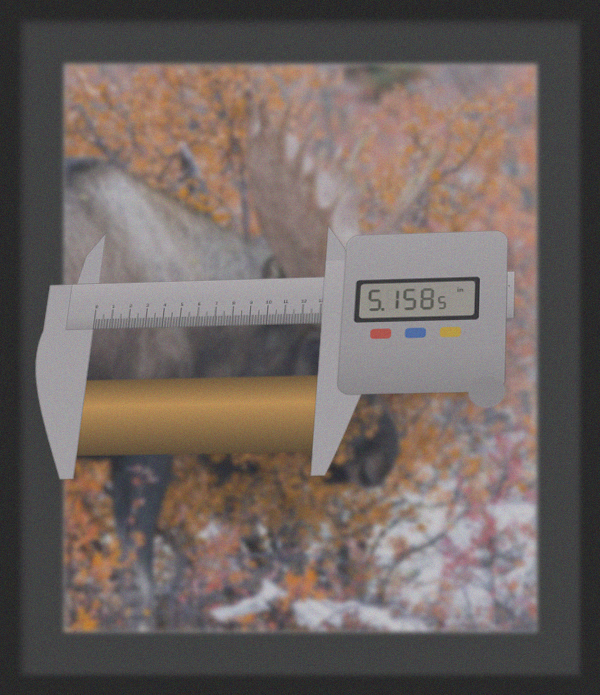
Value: 5.1585
